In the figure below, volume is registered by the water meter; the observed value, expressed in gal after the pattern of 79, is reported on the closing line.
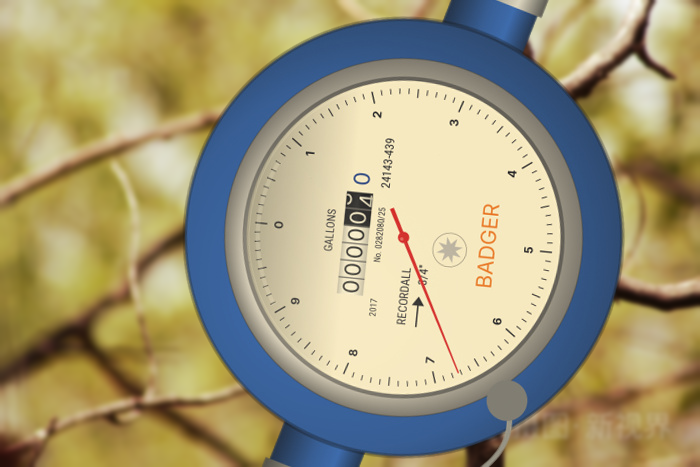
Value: 36.7
